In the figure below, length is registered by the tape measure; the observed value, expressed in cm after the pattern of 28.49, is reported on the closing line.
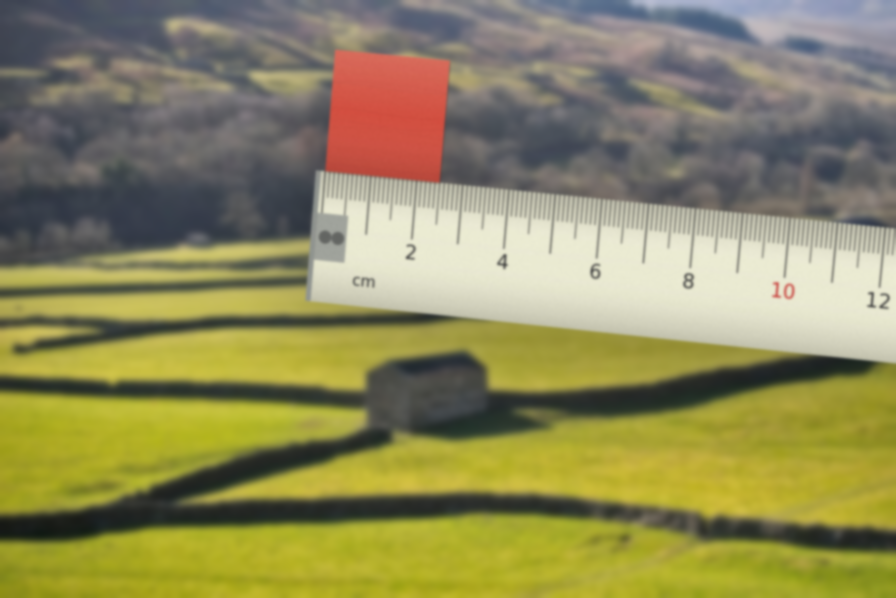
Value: 2.5
